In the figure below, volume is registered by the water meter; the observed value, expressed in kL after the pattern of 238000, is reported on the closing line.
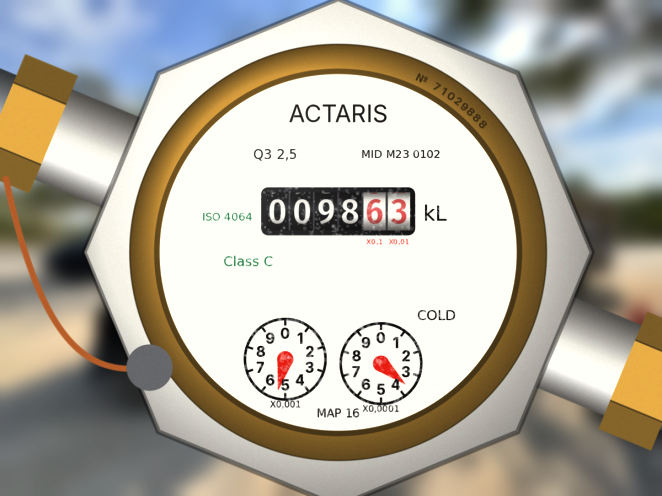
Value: 98.6353
